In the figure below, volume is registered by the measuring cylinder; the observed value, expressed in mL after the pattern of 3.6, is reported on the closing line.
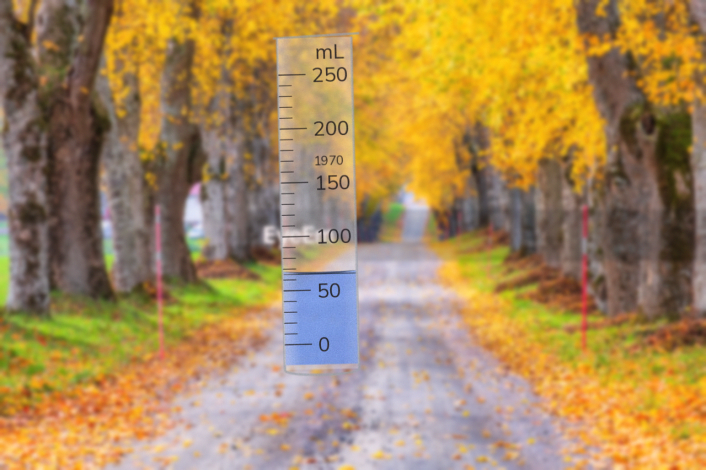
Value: 65
